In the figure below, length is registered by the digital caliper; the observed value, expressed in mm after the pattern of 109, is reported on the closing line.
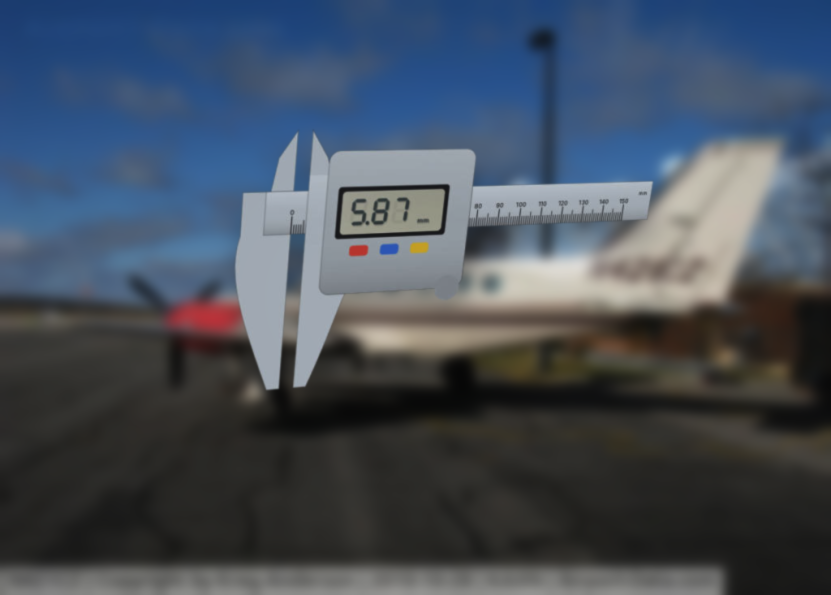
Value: 5.87
